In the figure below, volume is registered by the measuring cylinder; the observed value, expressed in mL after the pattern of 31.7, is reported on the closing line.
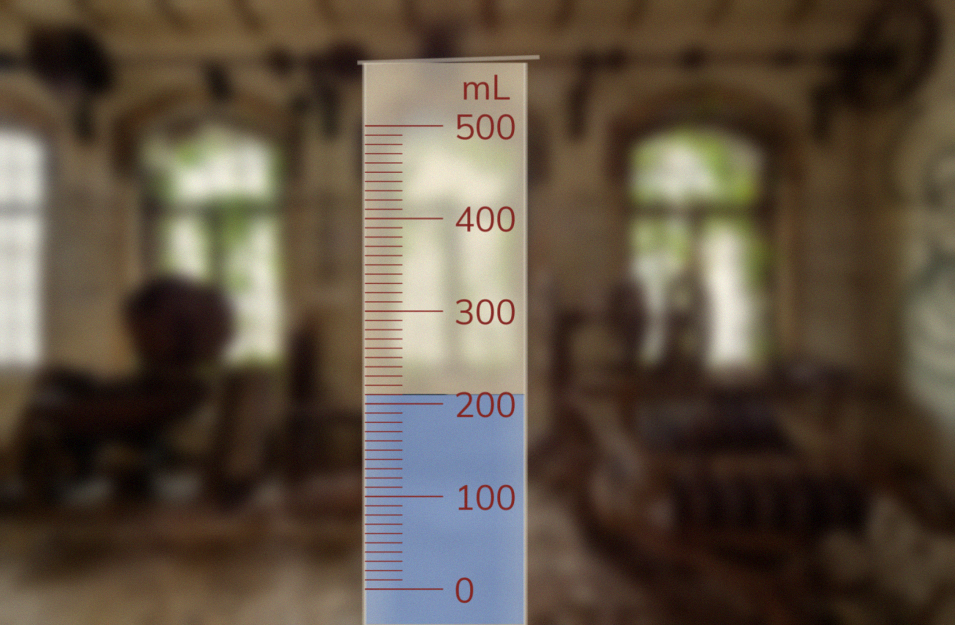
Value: 210
